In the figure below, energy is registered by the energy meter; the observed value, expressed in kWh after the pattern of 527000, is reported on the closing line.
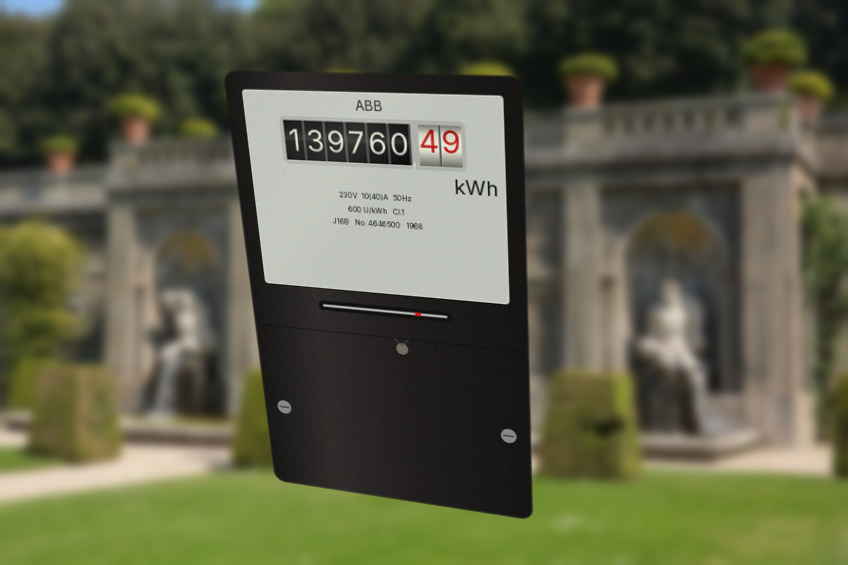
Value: 139760.49
